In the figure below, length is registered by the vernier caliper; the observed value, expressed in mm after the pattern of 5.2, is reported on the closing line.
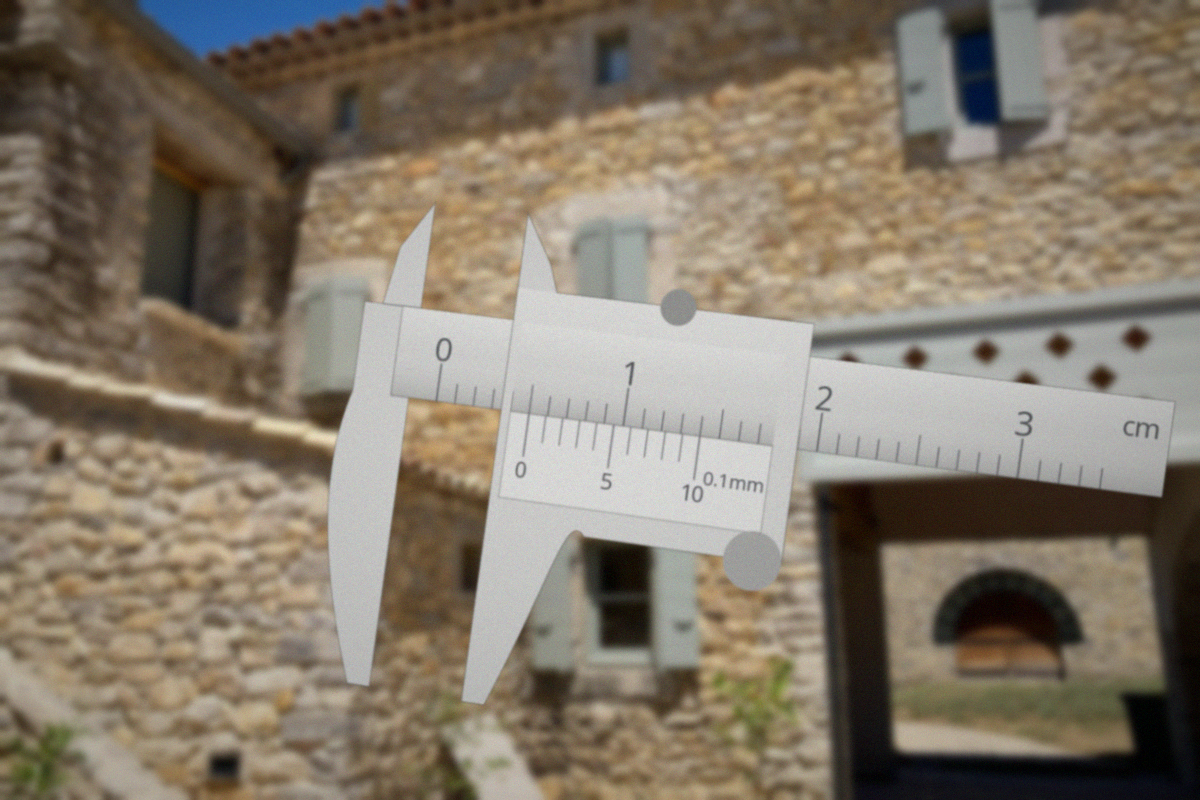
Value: 5.0
